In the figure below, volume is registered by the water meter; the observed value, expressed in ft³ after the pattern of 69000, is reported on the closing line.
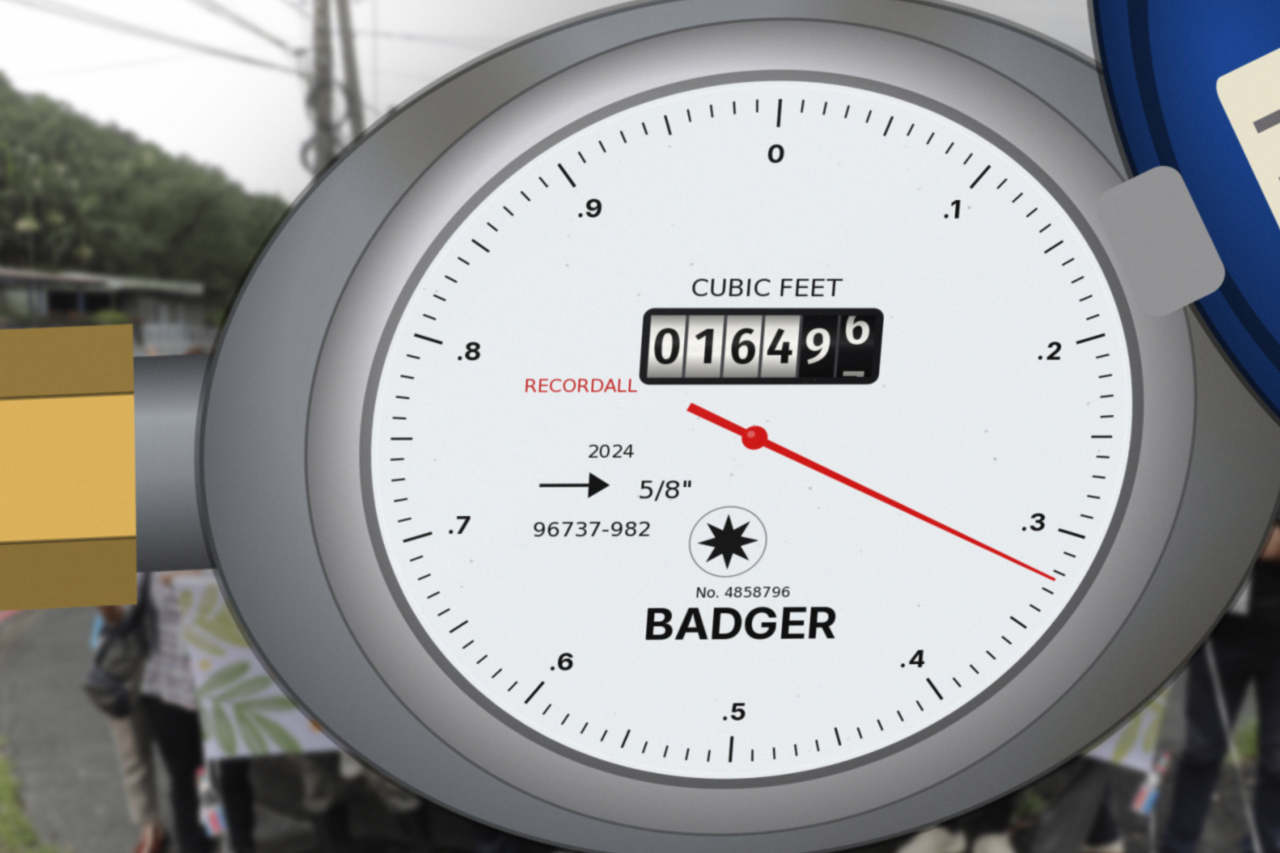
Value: 16496.32
